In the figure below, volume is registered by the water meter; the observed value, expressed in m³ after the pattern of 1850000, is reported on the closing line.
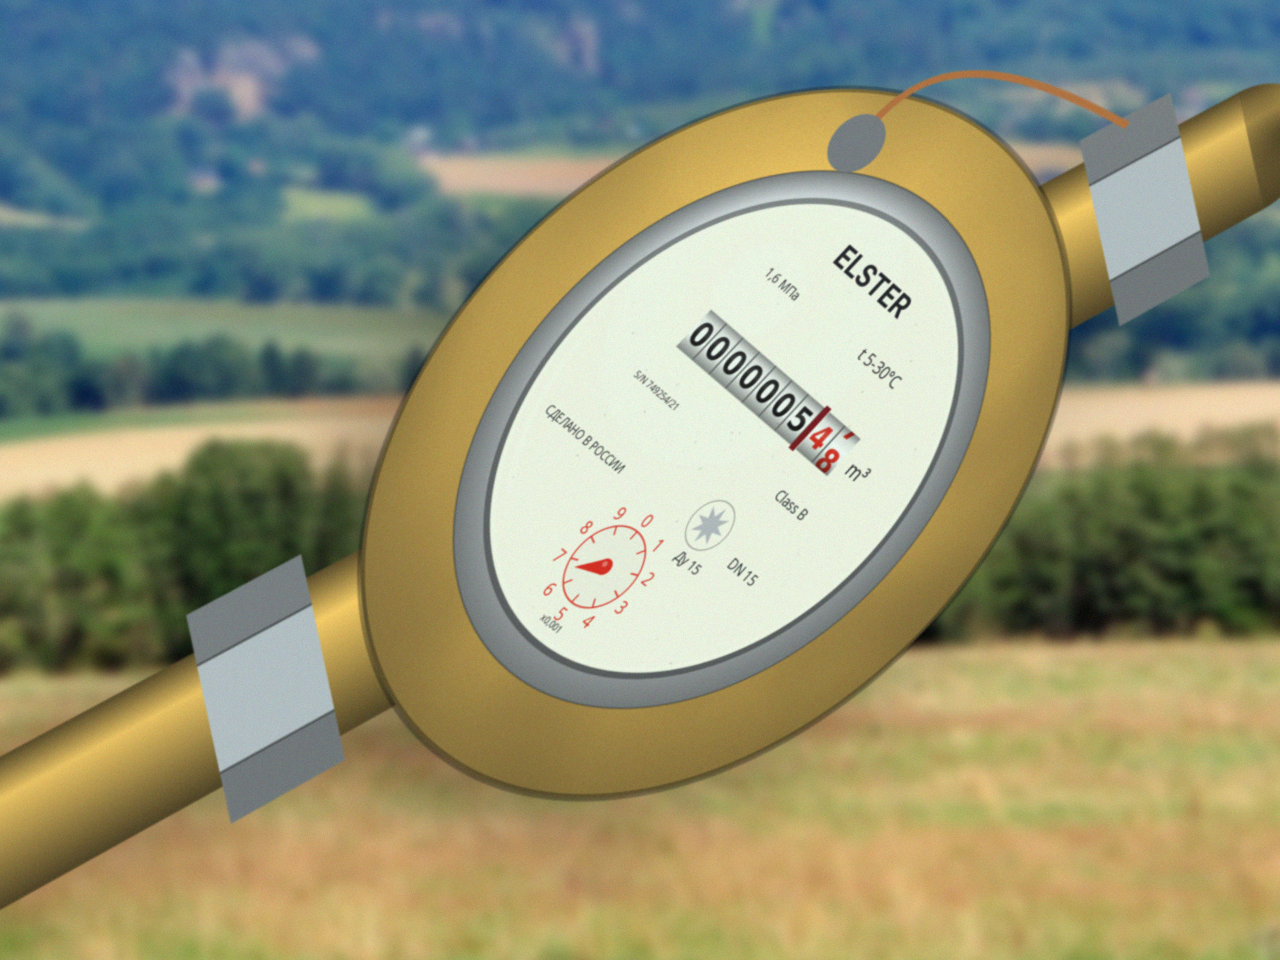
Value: 5.476
